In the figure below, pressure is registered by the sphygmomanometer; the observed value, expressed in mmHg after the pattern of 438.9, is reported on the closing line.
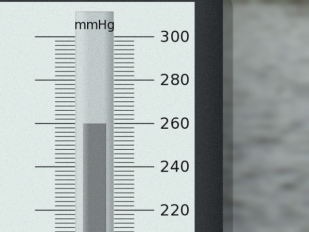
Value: 260
